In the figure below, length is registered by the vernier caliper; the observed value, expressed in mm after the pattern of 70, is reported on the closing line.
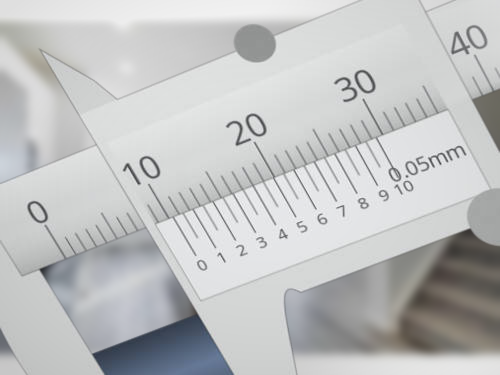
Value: 10.4
